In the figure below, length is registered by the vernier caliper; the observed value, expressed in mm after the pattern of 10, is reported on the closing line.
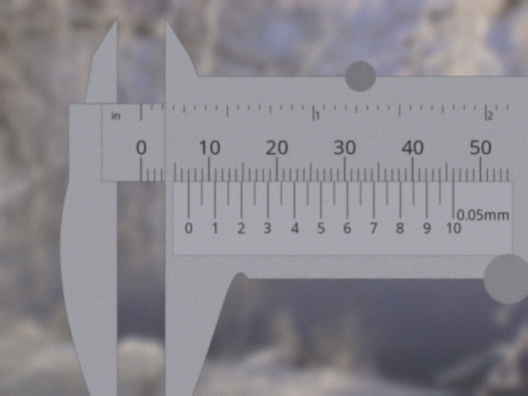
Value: 7.0
